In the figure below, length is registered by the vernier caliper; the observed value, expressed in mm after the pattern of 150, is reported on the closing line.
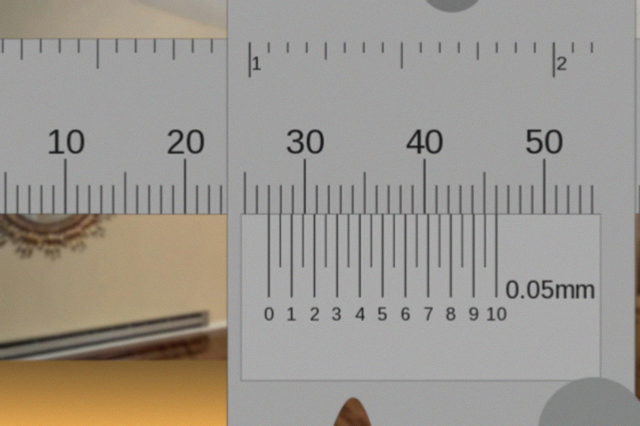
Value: 27.0
